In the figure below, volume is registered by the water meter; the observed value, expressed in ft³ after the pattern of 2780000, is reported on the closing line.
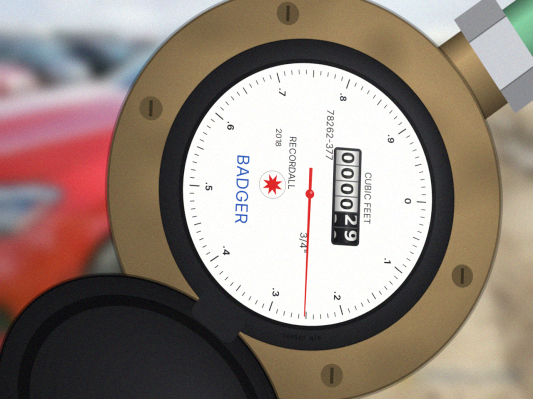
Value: 29.25
